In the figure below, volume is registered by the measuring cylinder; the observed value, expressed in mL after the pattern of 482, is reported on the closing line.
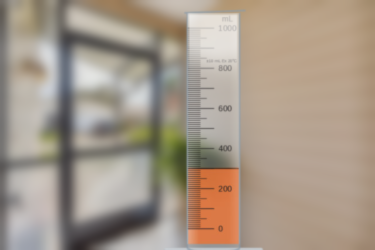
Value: 300
